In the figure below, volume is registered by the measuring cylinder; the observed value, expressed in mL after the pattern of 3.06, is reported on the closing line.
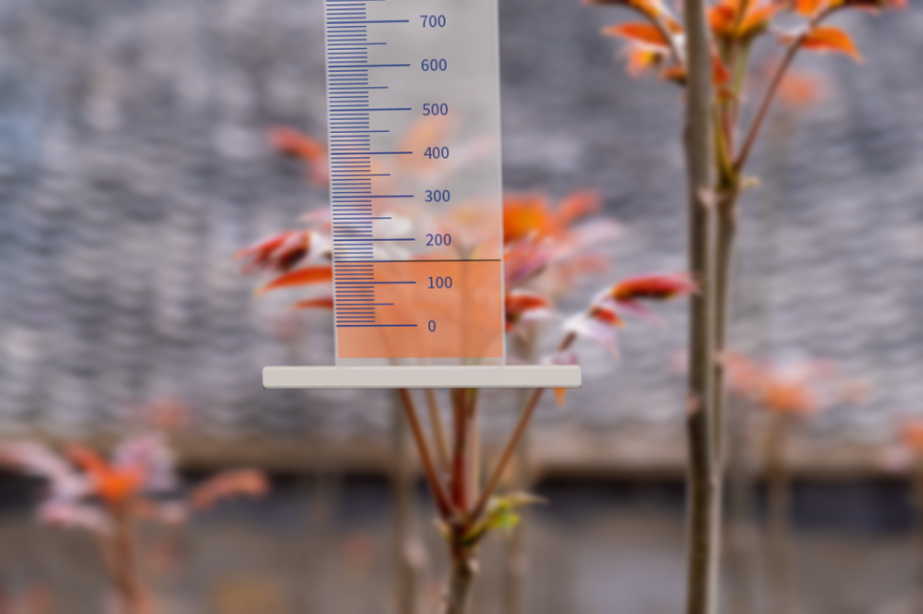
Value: 150
